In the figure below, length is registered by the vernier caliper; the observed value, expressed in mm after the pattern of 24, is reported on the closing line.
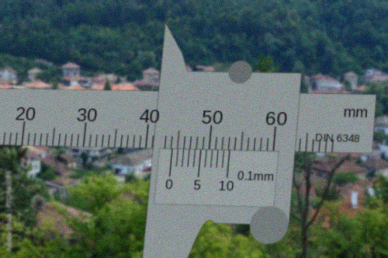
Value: 44.2
